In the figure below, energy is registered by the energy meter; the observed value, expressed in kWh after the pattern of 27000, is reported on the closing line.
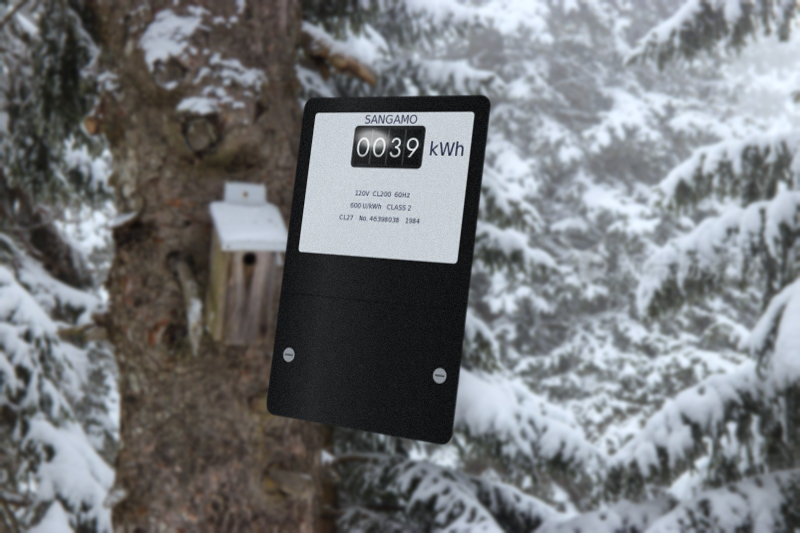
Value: 39
